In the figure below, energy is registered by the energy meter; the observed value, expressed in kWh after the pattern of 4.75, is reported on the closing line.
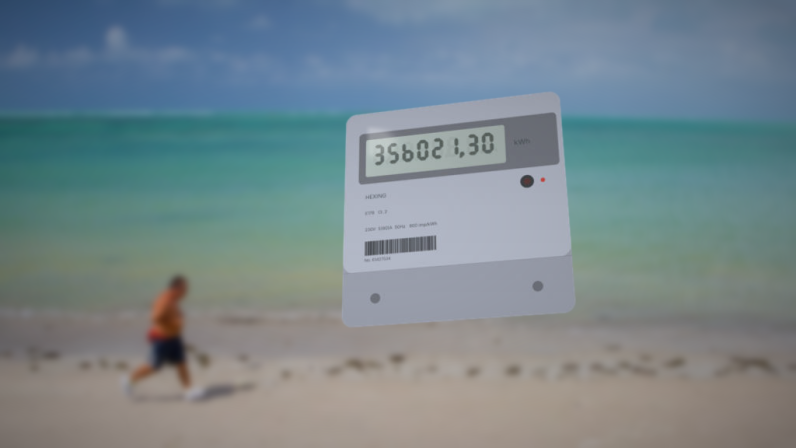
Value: 356021.30
